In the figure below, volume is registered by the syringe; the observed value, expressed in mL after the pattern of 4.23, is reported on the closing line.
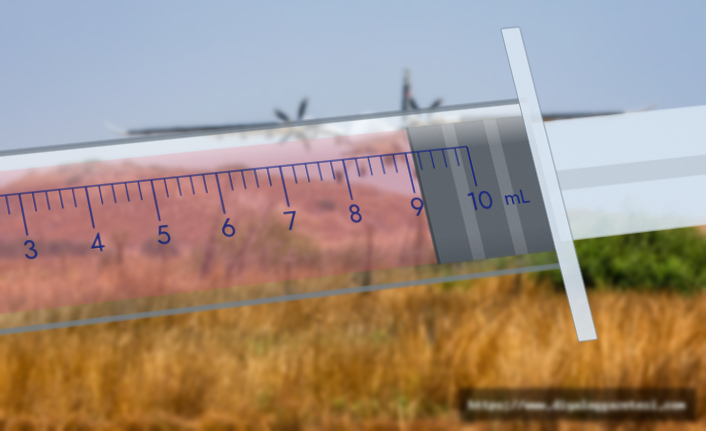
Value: 9.1
